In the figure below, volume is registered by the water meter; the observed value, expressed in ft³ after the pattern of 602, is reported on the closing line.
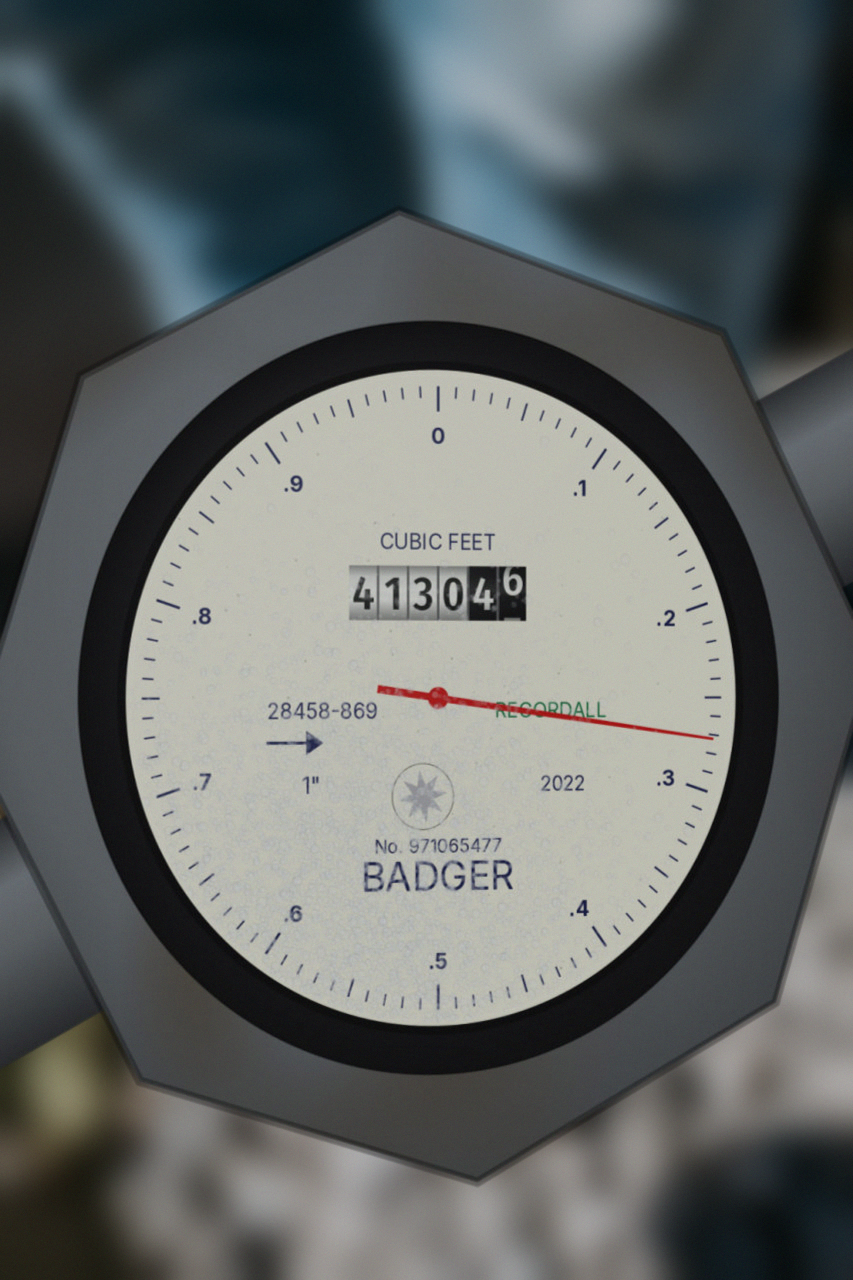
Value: 413046.27
